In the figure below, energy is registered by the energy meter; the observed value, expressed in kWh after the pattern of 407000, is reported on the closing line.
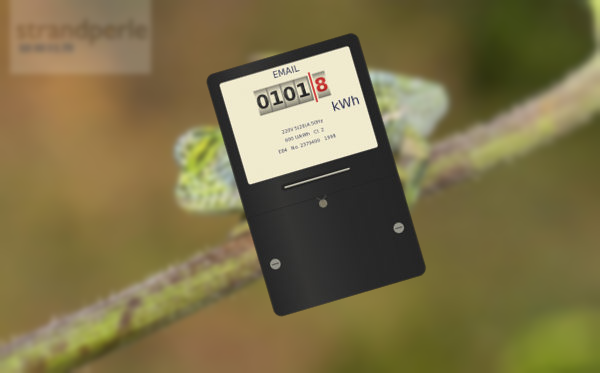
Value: 101.8
